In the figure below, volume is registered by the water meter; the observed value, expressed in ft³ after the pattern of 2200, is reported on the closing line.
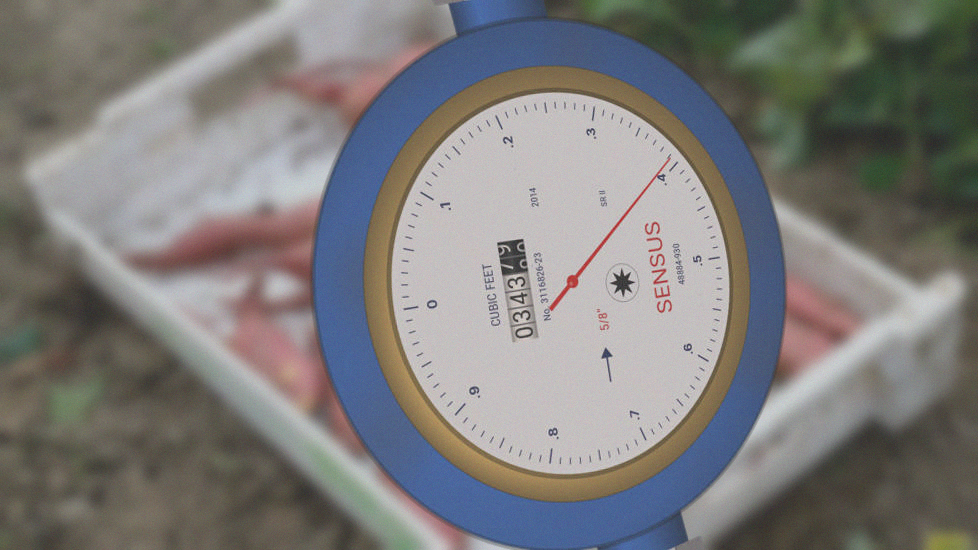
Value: 34379.39
